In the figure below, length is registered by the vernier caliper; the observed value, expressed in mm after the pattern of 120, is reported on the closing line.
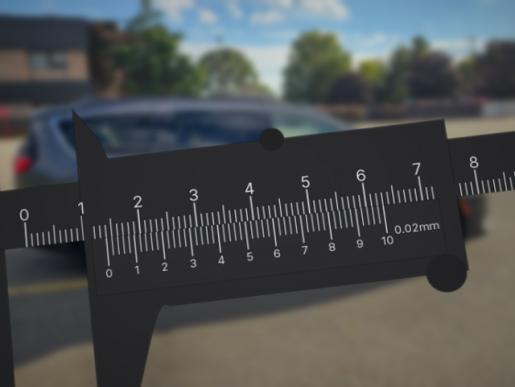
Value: 14.0
